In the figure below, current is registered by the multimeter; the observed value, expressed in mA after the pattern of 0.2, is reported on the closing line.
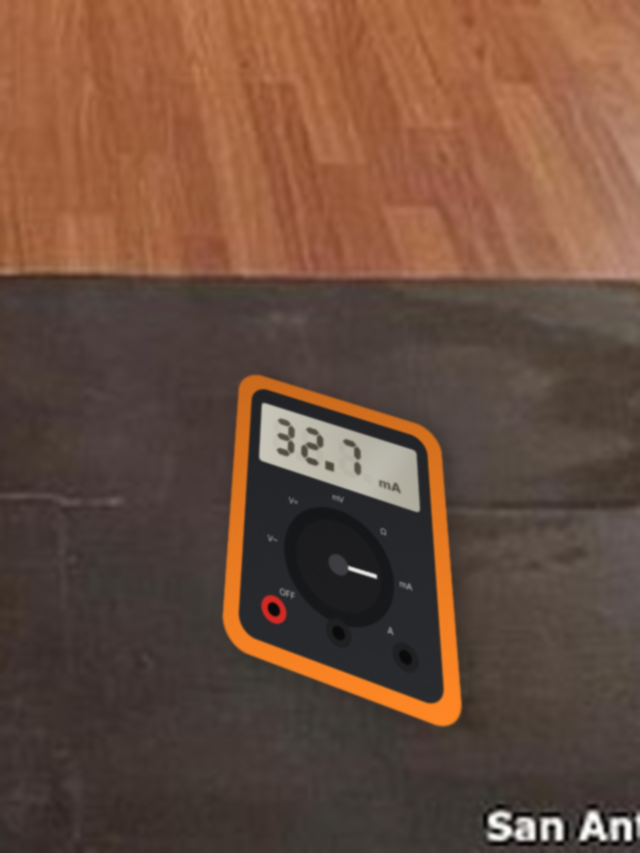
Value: 32.7
